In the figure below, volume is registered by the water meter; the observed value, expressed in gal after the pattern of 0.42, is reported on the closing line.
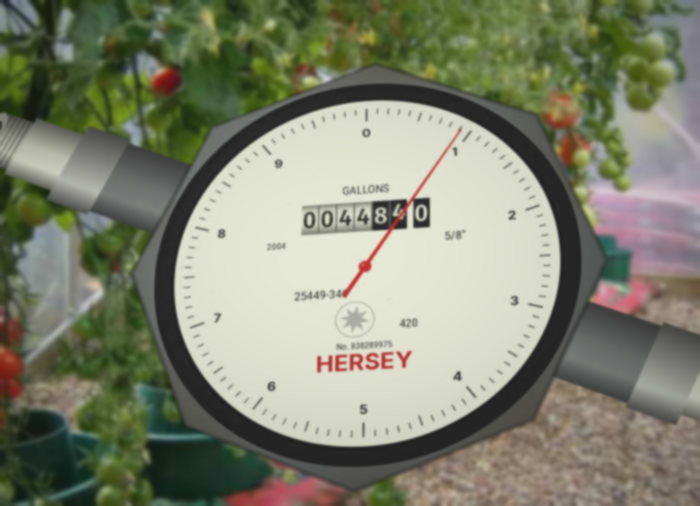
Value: 44840.9
